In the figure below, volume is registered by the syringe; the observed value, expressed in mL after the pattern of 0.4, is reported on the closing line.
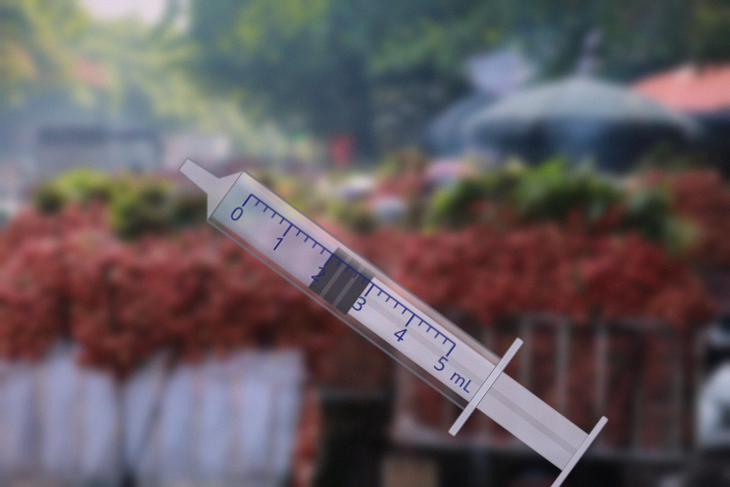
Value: 2
